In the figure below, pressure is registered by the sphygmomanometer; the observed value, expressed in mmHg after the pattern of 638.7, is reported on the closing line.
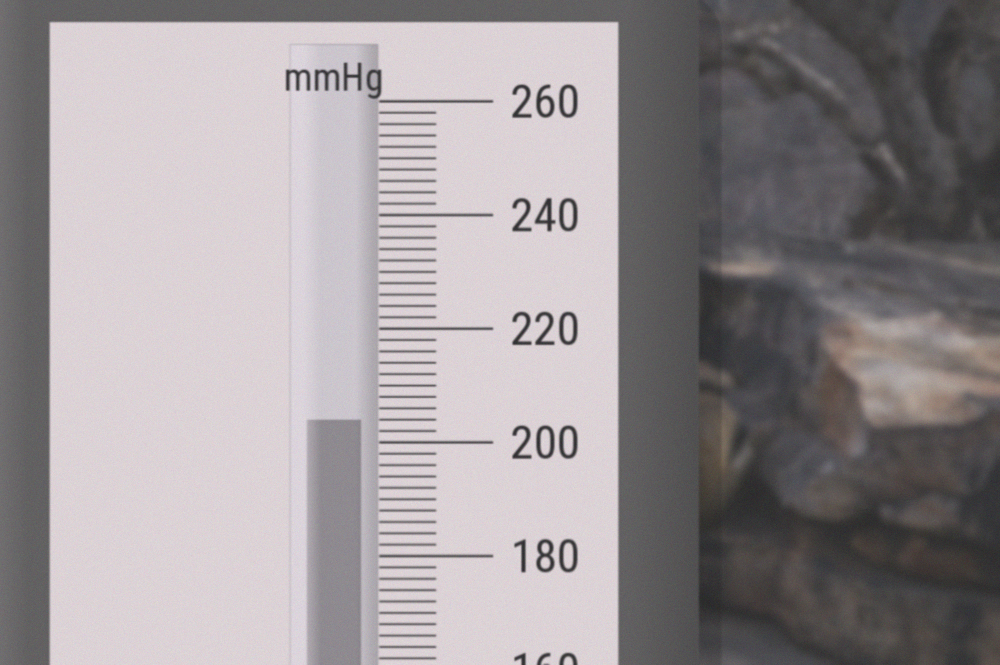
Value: 204
